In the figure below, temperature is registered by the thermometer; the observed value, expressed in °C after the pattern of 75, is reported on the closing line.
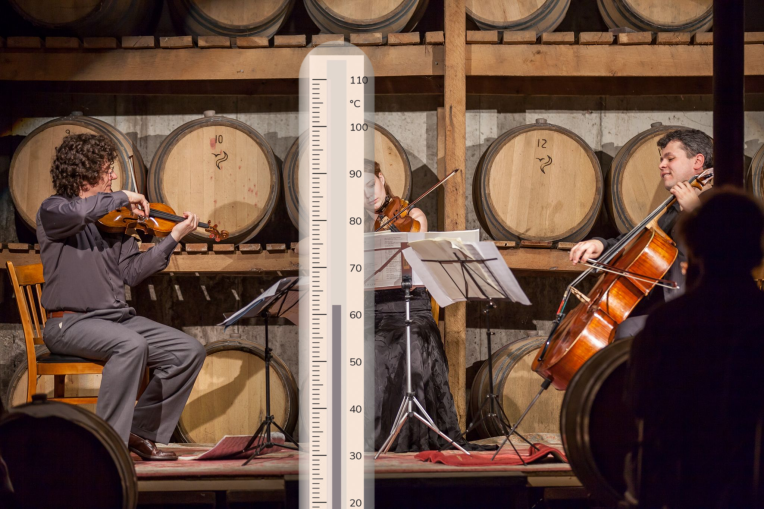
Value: 62
